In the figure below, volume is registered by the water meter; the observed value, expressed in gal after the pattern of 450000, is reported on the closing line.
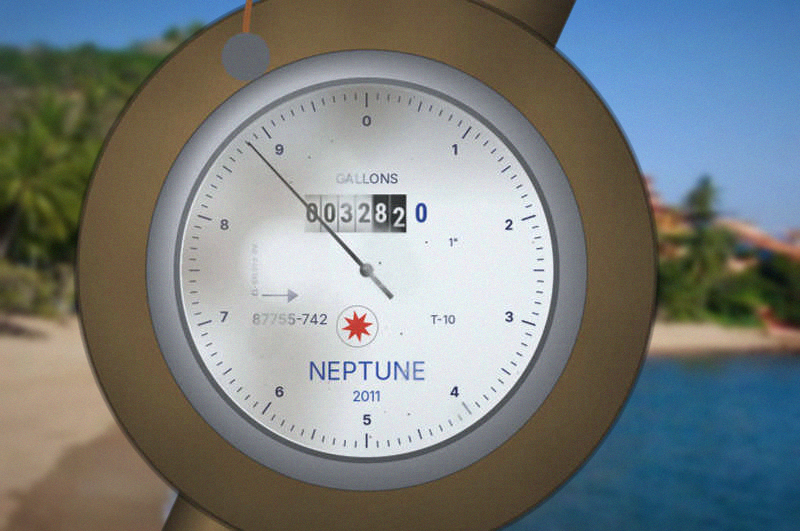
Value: 32818.8
